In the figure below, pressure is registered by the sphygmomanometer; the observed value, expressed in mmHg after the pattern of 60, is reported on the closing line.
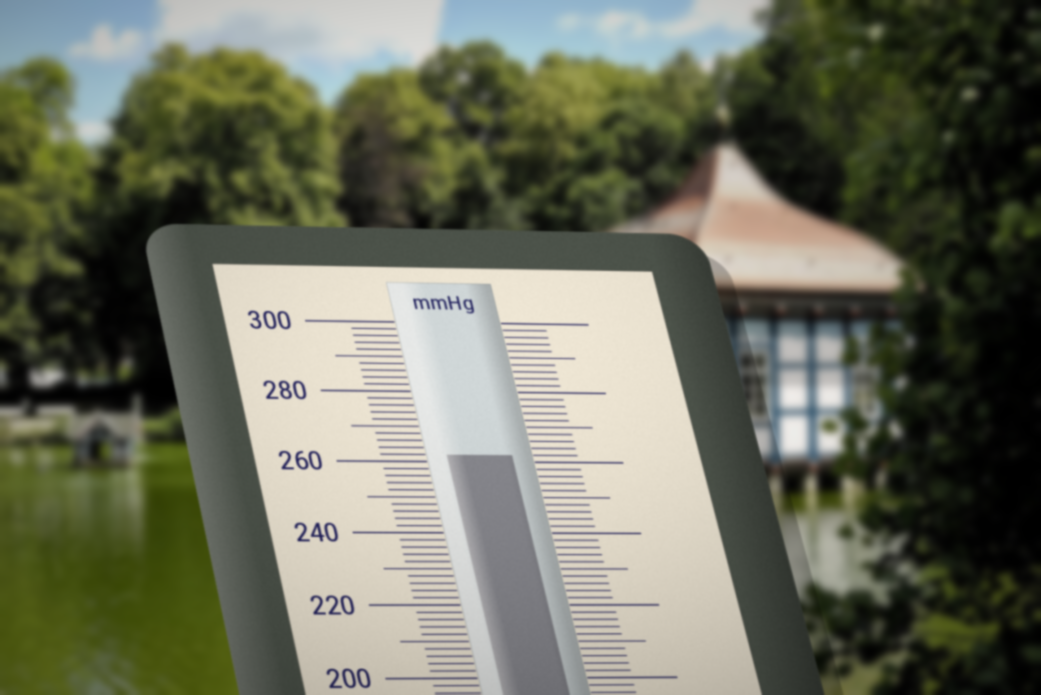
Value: 262
